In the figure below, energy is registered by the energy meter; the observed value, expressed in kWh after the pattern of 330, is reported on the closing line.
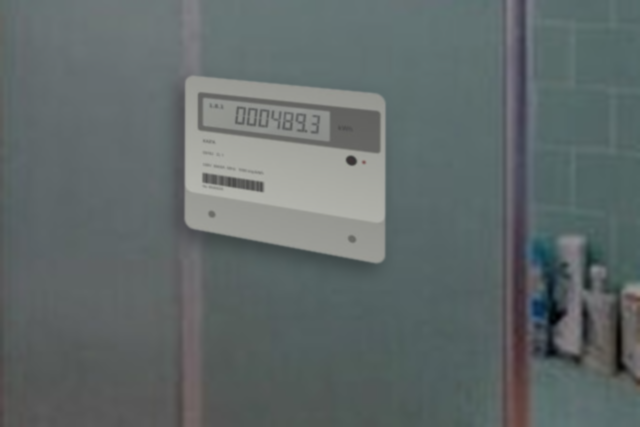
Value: 489.3
